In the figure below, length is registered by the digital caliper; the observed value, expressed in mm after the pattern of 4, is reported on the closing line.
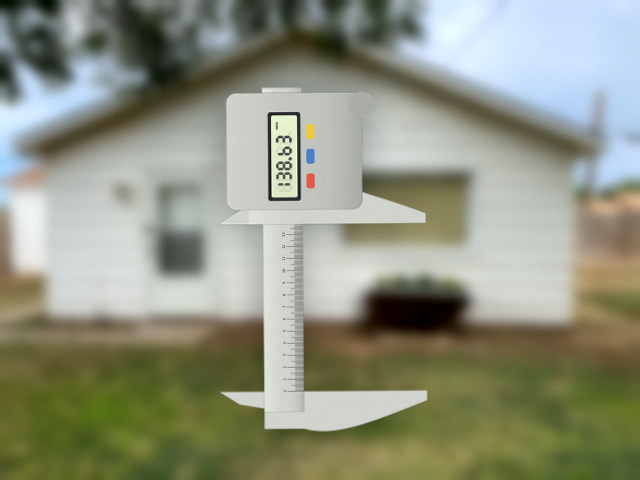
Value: 138.63
